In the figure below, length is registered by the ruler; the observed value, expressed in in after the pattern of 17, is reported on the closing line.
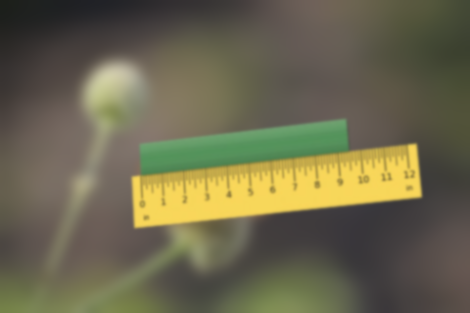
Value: 9.5
